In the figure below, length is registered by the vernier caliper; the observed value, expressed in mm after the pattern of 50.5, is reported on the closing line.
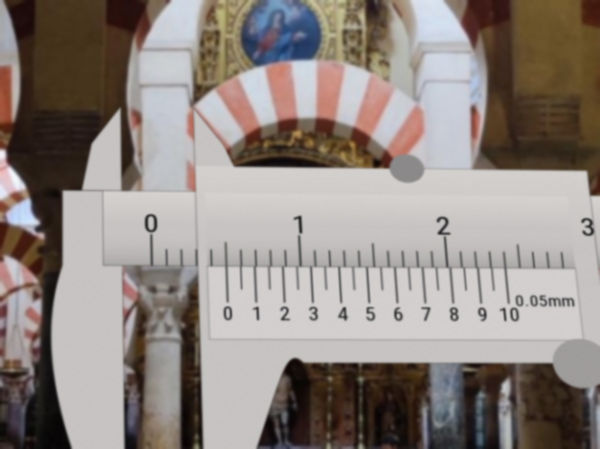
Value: 5.0
